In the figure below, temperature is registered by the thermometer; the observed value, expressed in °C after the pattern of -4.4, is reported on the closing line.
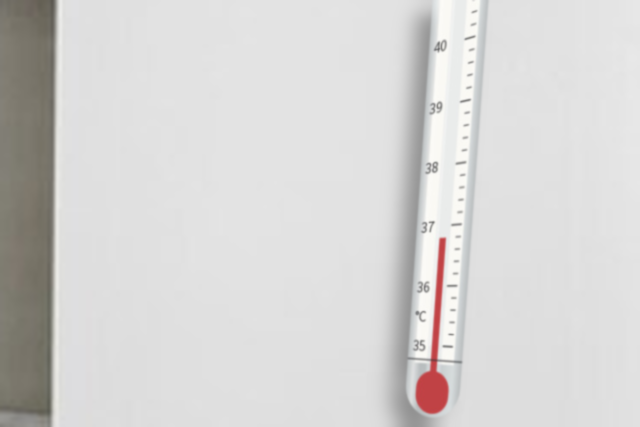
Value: 36.8
